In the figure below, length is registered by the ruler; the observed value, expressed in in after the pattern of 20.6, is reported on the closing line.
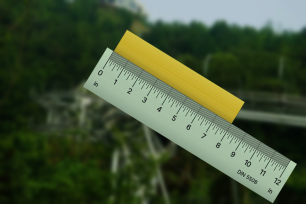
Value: 8
